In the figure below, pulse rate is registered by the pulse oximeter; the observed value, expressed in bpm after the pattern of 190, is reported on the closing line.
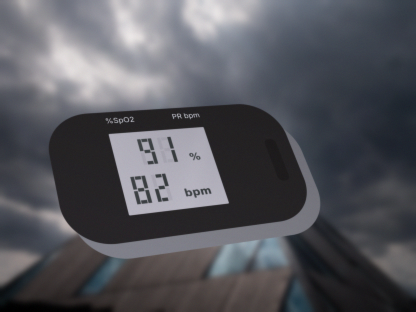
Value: 82
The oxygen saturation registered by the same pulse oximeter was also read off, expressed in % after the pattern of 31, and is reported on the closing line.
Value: 91
